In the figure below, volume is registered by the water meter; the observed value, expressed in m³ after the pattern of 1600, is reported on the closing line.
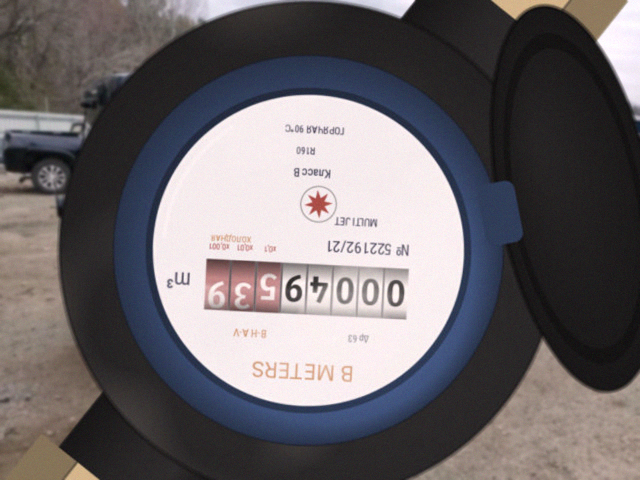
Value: 49.539
